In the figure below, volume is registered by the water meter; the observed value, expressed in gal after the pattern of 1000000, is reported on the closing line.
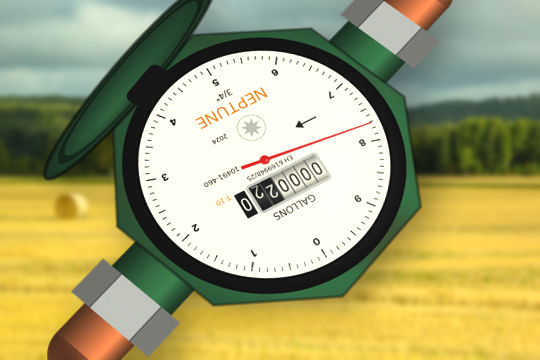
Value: 217.7
